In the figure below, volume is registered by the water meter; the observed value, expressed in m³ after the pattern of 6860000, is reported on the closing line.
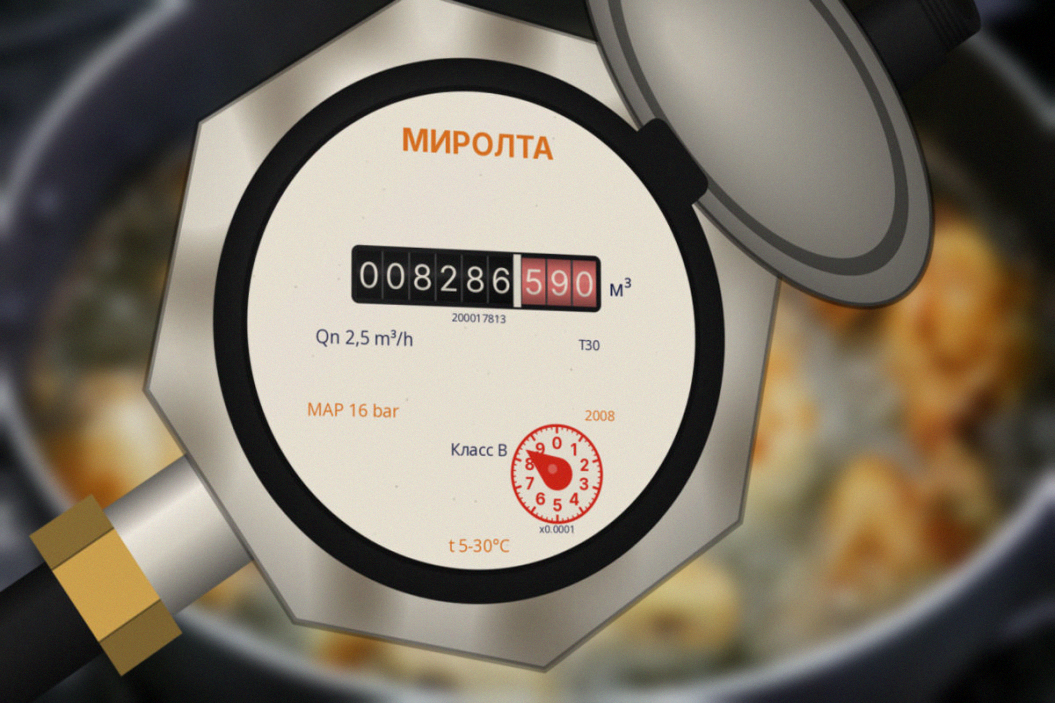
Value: 8286.5908
